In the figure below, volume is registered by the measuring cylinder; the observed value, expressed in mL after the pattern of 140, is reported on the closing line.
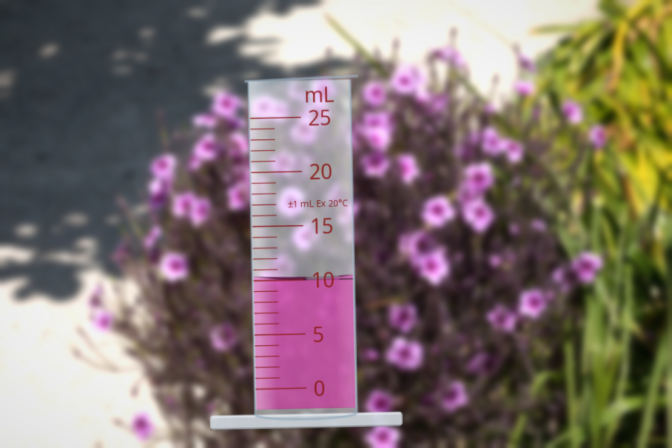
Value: 10
